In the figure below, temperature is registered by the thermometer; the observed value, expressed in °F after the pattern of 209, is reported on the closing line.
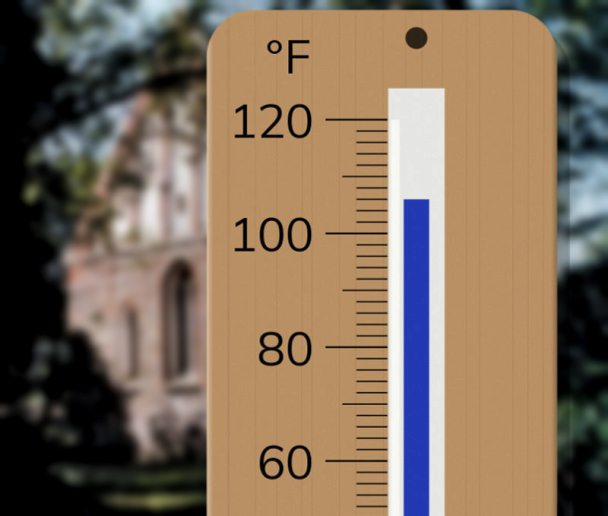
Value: 106
